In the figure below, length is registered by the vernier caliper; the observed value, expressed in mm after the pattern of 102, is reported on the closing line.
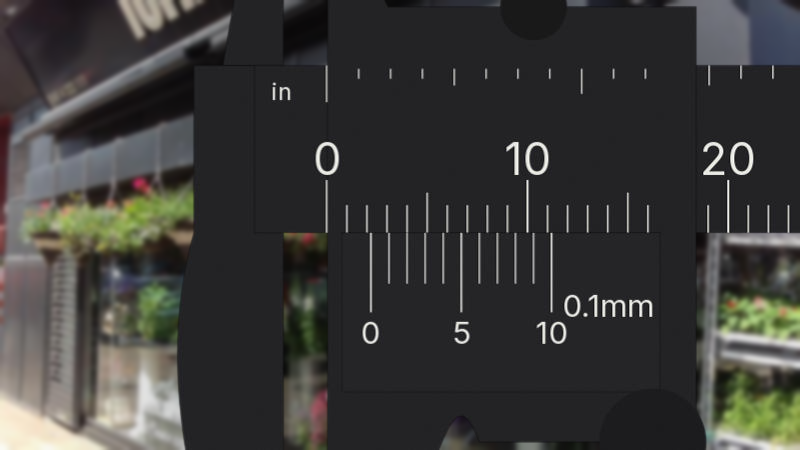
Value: 2.2
